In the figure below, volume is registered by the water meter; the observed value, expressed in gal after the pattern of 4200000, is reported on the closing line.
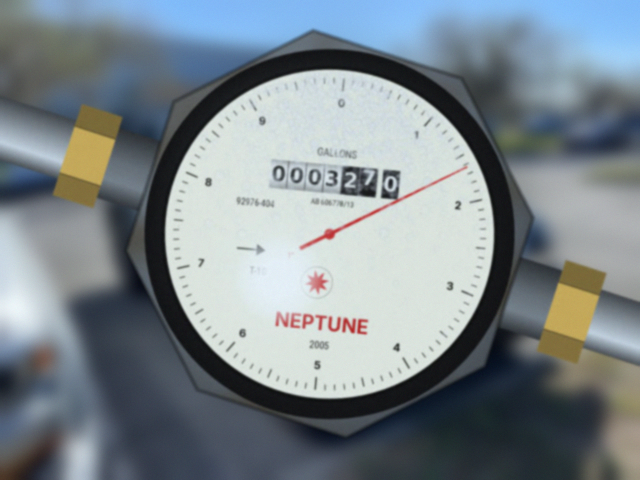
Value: 3271.6
